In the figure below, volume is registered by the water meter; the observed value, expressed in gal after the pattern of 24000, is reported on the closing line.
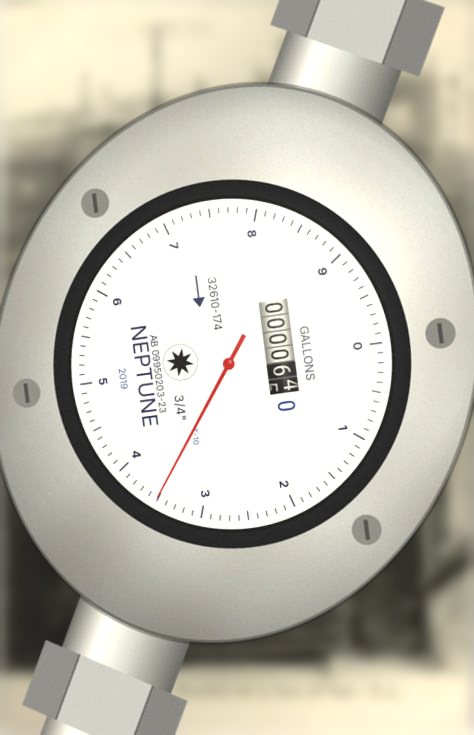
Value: 643.5
